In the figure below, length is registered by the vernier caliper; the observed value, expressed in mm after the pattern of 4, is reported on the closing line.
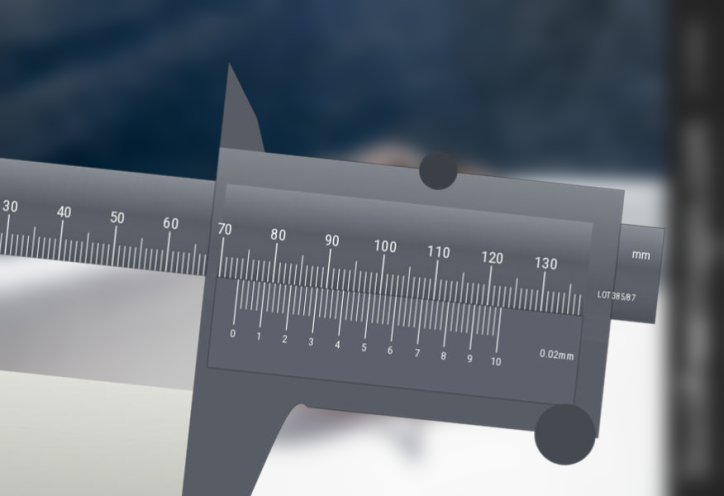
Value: 73.6
